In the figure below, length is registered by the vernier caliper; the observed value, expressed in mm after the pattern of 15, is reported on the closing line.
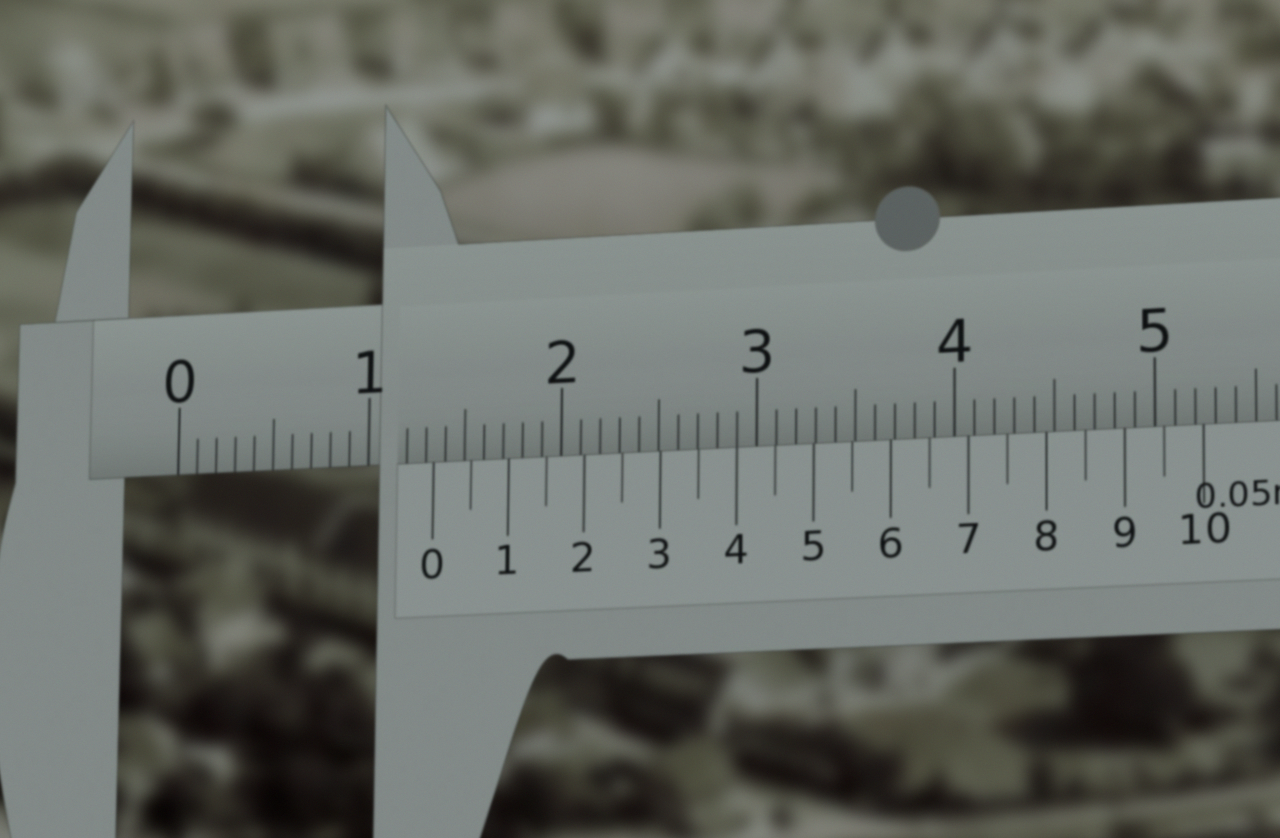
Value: 13.4
